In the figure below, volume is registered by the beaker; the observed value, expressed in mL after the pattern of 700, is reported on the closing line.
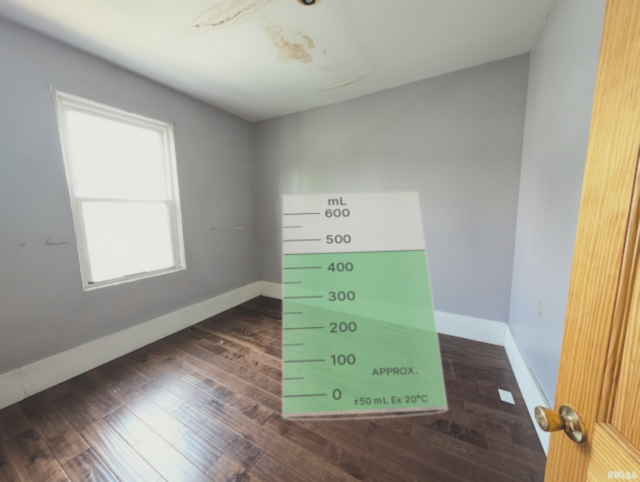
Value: 450
